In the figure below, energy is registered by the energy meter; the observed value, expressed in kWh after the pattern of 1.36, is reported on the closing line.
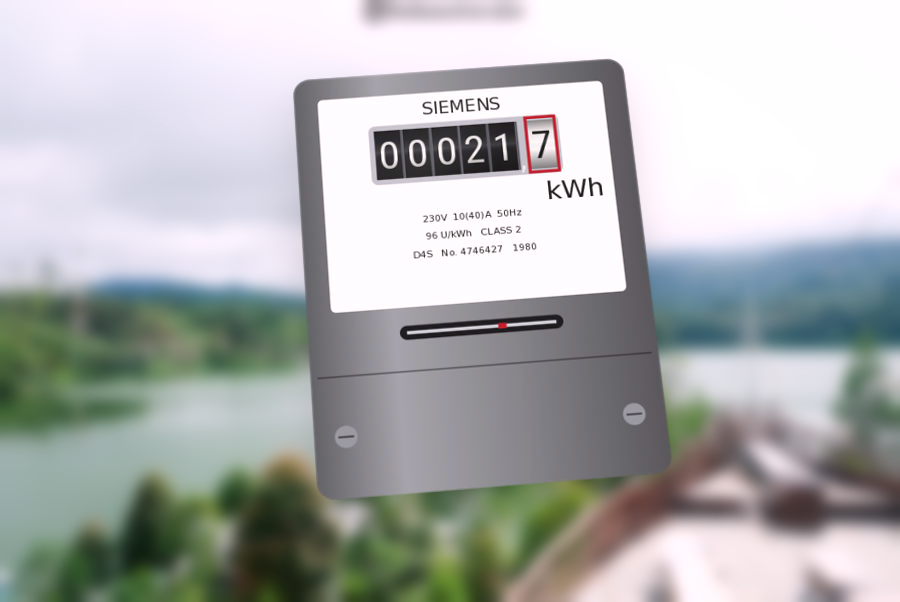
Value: 21.7
